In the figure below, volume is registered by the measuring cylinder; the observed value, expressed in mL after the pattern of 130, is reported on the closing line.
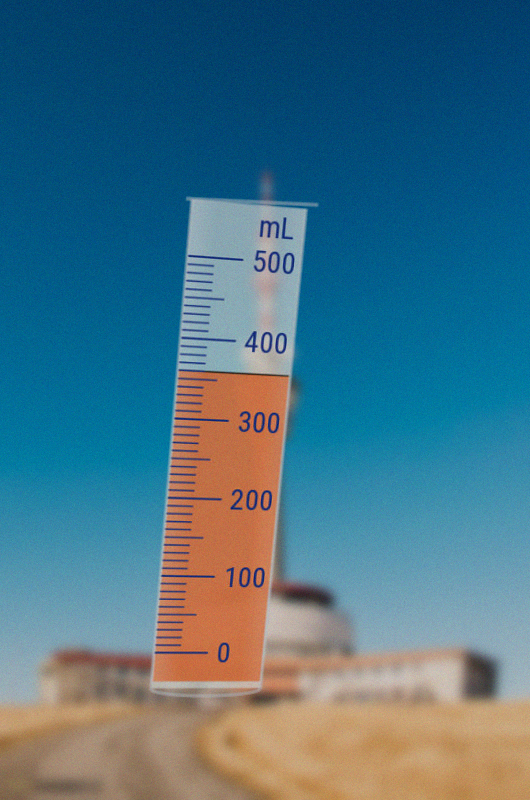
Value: 360
